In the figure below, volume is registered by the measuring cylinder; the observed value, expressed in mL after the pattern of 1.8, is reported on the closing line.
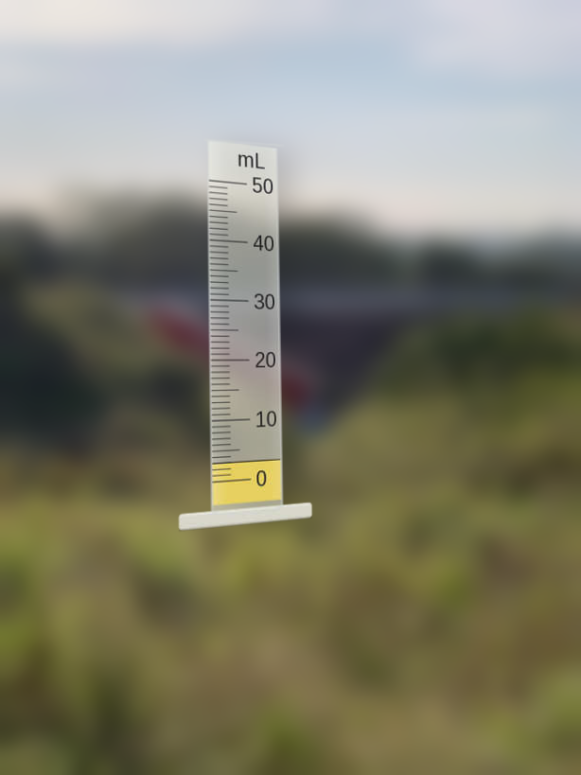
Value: 3
